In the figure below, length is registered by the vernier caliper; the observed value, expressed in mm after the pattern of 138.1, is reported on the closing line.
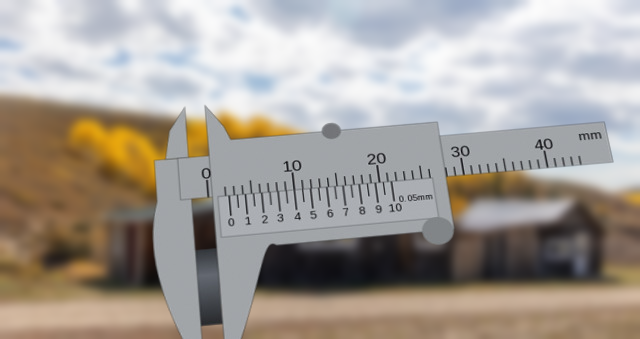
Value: 2.4
